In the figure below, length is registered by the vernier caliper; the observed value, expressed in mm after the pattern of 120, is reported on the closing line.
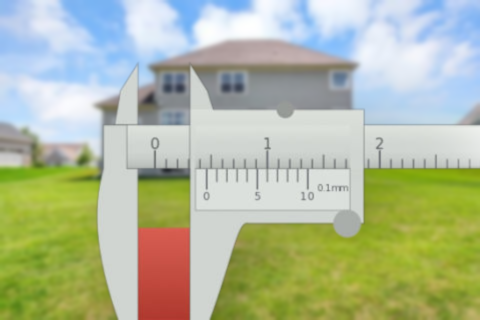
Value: 4.6
